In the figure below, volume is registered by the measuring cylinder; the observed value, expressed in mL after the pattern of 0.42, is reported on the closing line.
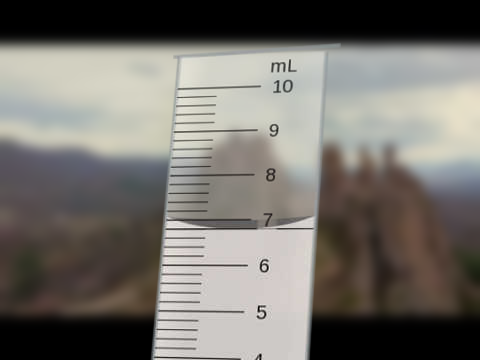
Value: 6.8
